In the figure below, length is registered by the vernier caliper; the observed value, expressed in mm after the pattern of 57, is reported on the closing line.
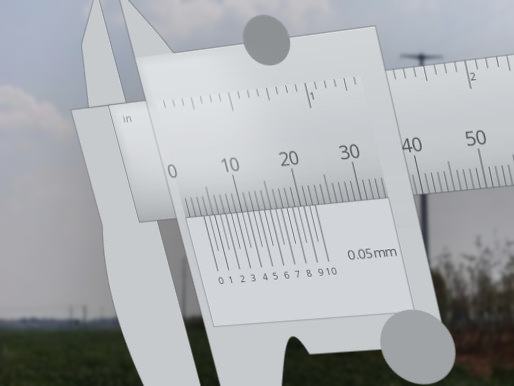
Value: 3.4
